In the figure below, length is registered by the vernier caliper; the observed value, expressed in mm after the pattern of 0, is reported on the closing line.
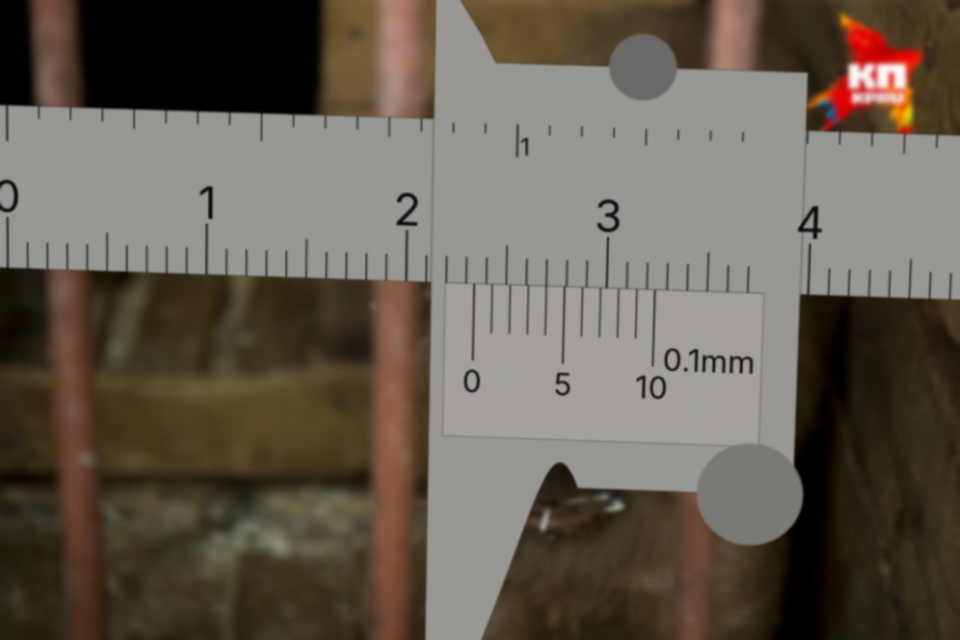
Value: 23.4
